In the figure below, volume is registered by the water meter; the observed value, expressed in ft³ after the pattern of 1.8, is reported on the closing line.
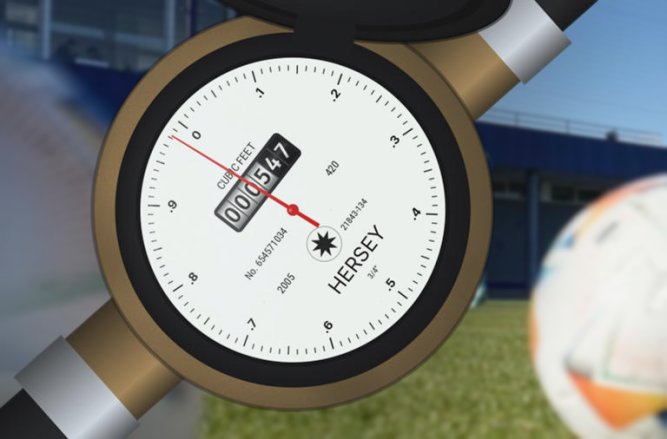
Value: 546.98
